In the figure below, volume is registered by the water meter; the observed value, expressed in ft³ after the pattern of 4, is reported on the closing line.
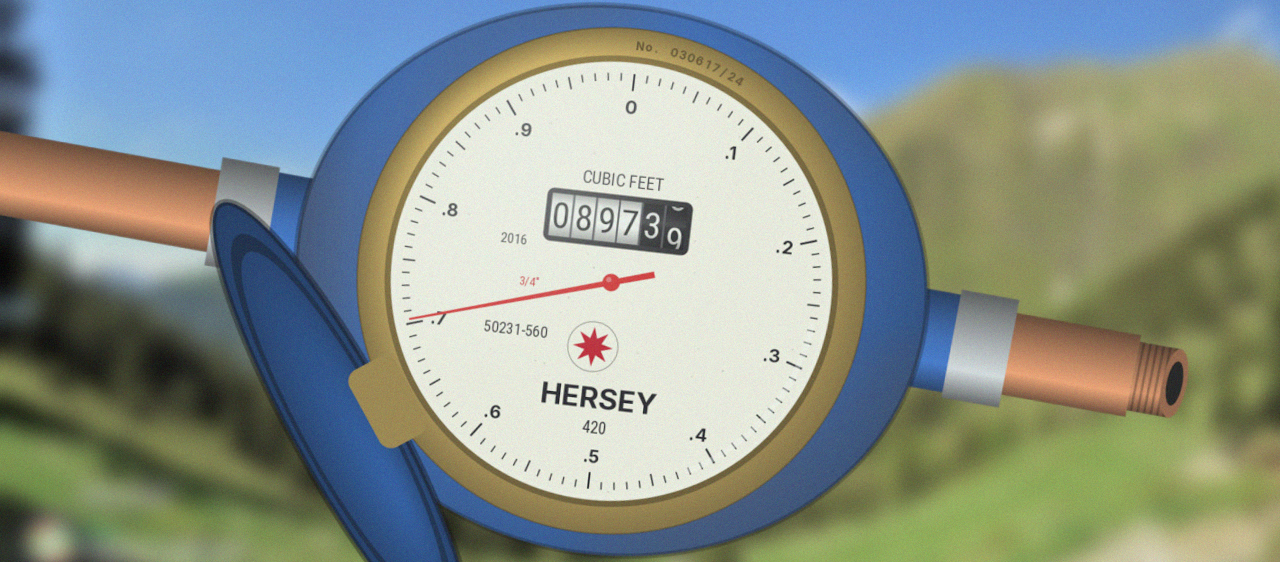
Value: 89738.70
